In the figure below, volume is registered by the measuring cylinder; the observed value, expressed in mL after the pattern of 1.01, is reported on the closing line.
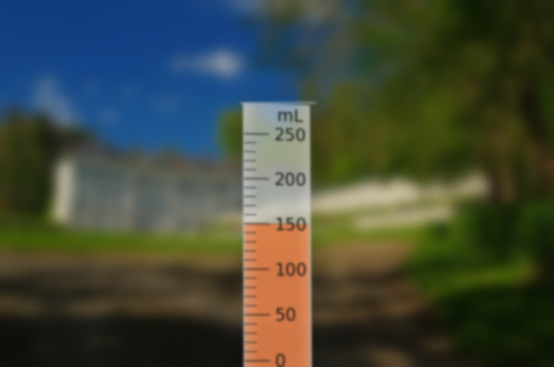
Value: 150
